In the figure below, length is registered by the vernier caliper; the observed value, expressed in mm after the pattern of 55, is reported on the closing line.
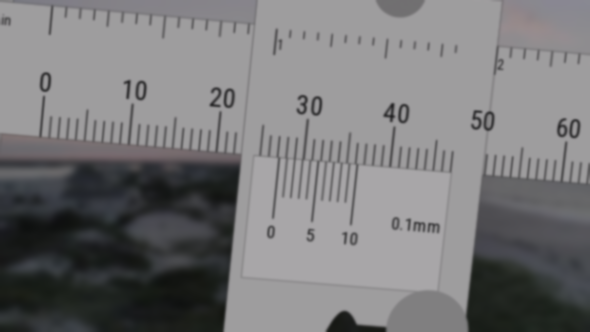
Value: 27.2
